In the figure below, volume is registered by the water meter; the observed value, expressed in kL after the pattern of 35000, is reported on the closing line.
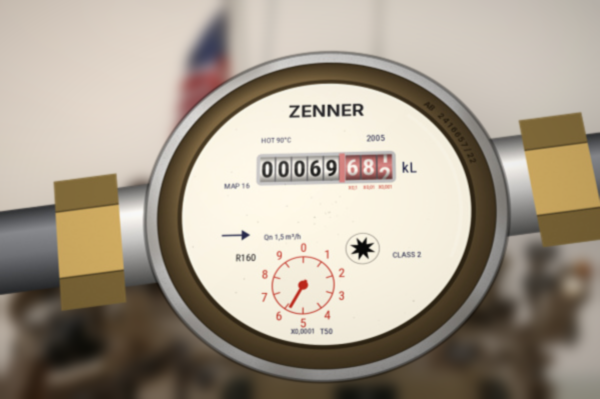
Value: 69.6815
